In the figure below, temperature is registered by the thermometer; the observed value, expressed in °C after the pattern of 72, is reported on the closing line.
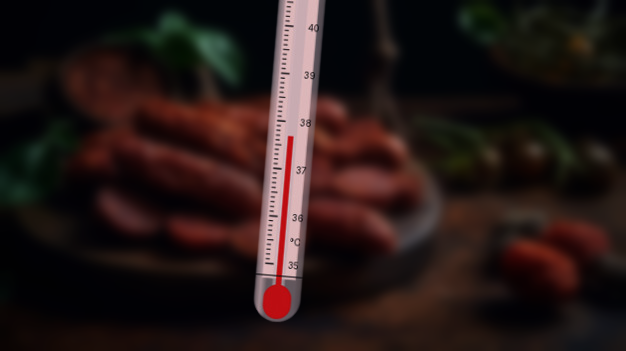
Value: 37.7
